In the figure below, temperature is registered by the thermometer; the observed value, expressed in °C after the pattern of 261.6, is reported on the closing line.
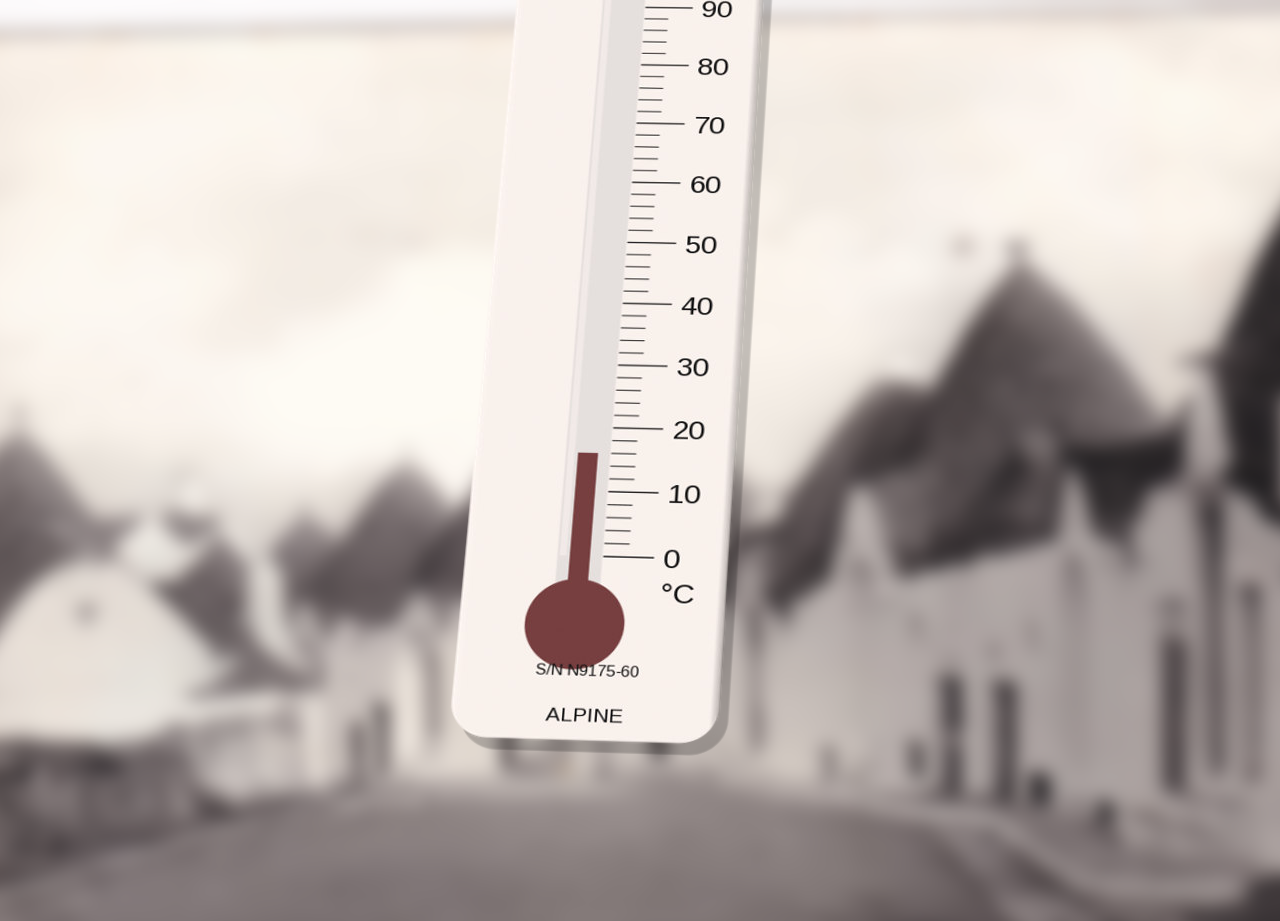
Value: 16
